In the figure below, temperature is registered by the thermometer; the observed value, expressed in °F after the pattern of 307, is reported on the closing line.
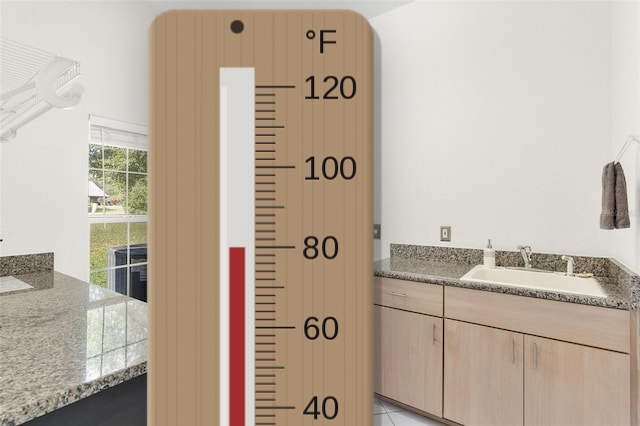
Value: 80
